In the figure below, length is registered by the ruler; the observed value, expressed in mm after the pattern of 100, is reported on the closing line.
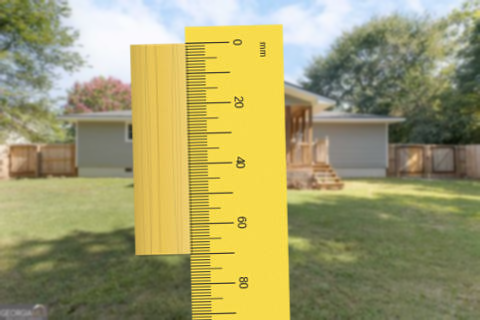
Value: 70
